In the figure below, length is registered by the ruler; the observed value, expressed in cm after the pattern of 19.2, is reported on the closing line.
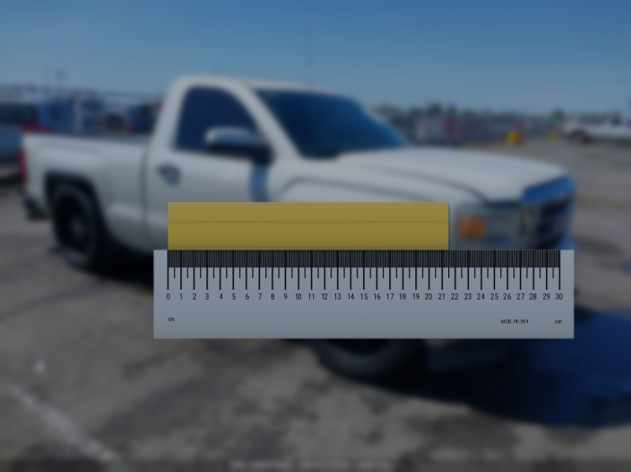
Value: 21.5
